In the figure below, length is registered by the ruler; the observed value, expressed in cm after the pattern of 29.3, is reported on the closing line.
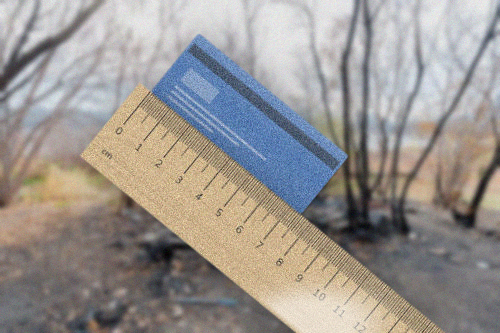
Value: 7.5
